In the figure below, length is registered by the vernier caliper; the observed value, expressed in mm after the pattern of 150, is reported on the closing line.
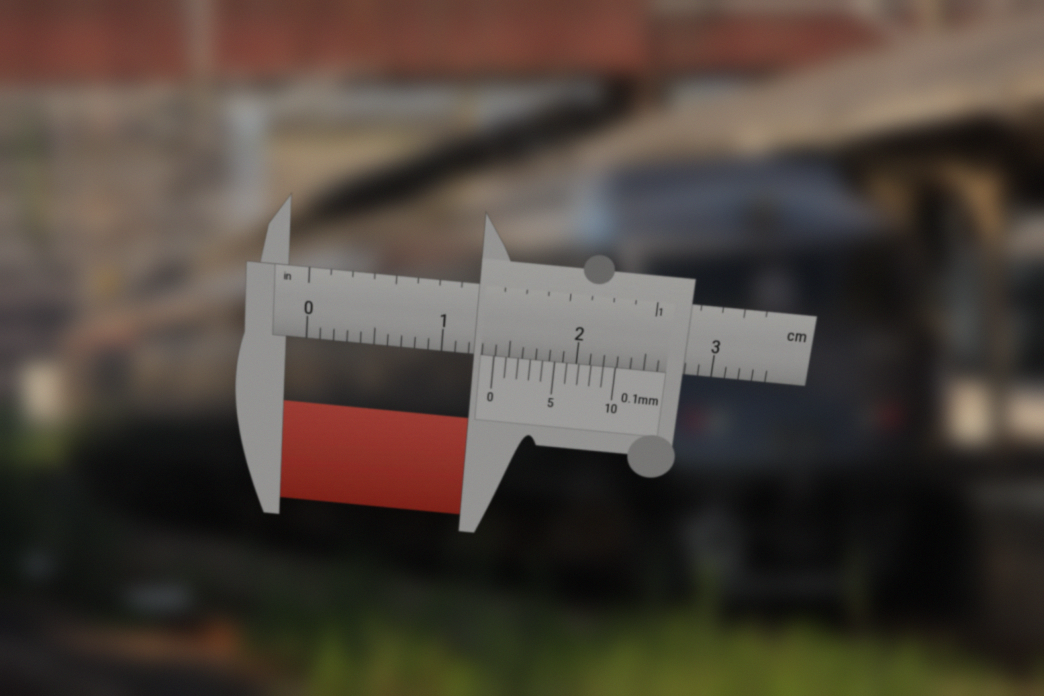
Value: 13.9
